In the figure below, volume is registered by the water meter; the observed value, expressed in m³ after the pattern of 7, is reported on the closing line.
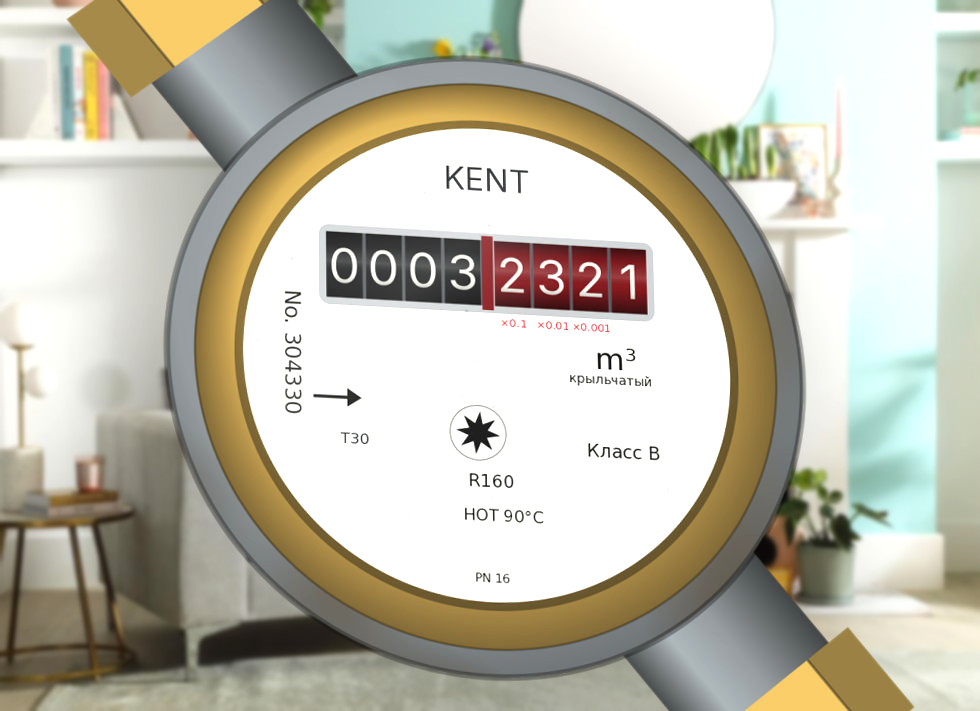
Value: 3.2321
